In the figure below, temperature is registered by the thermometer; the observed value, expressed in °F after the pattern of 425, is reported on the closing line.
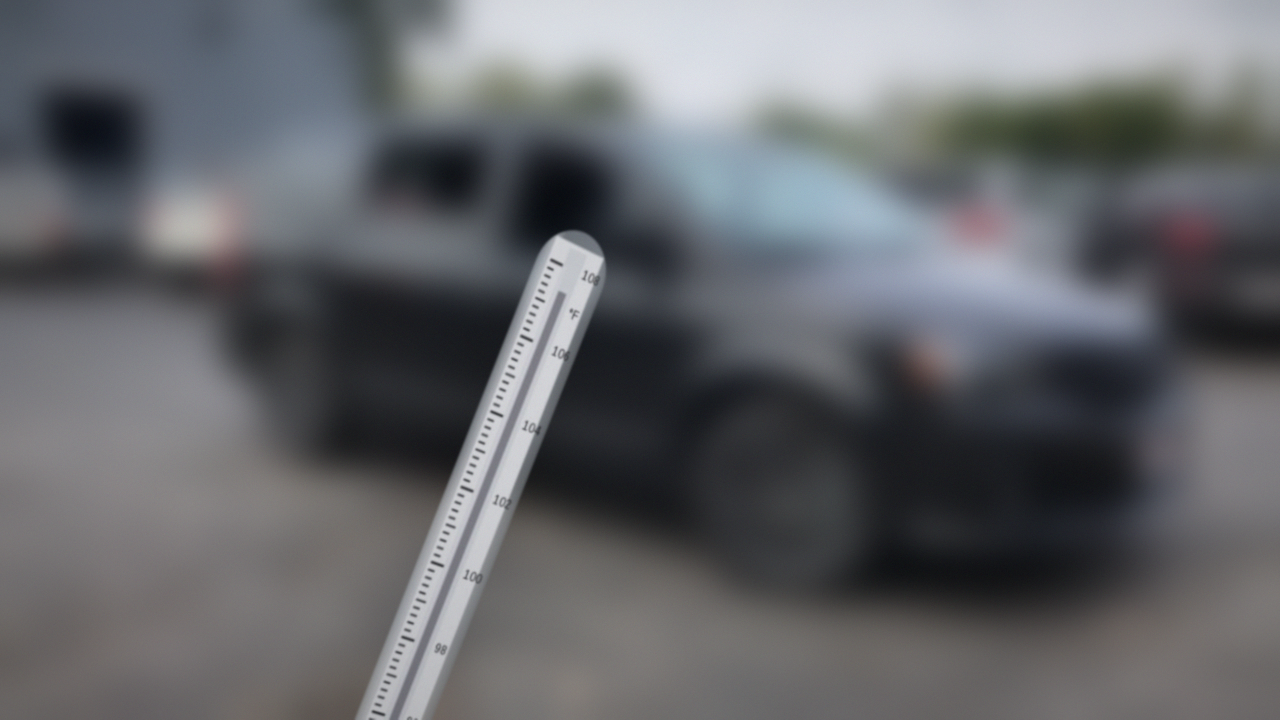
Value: 107.4
